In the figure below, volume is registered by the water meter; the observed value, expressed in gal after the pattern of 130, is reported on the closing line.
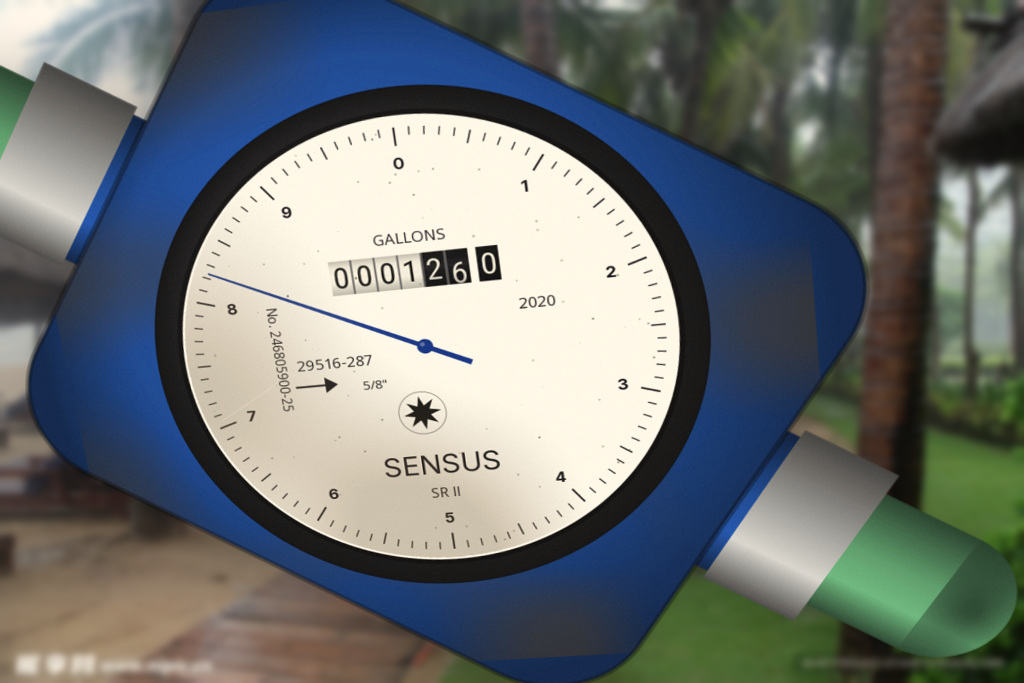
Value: 1258.2
